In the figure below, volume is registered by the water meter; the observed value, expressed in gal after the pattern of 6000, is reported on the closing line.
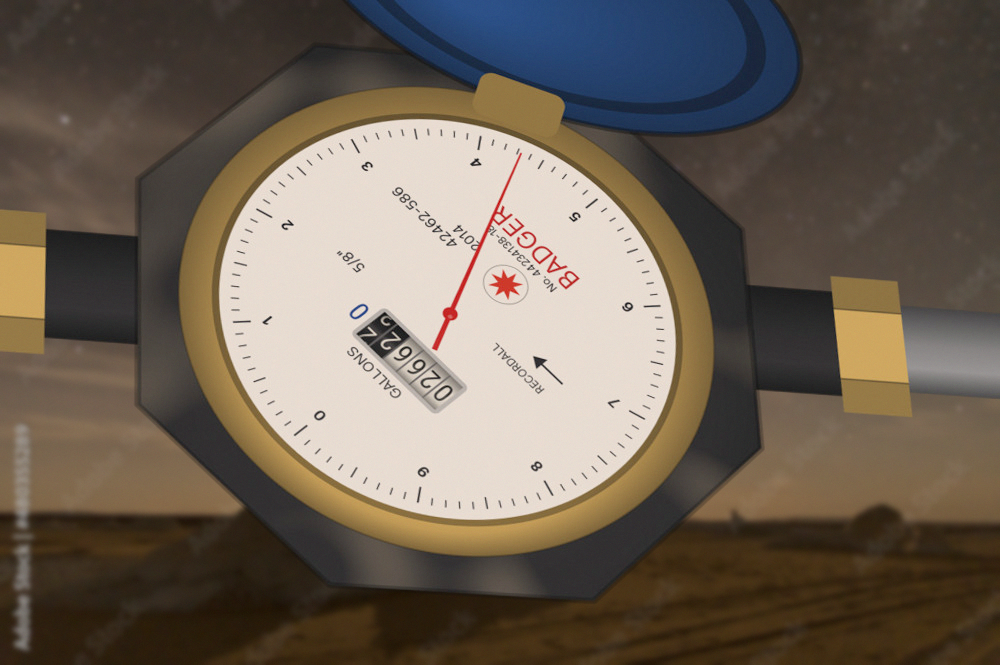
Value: 266224.3
